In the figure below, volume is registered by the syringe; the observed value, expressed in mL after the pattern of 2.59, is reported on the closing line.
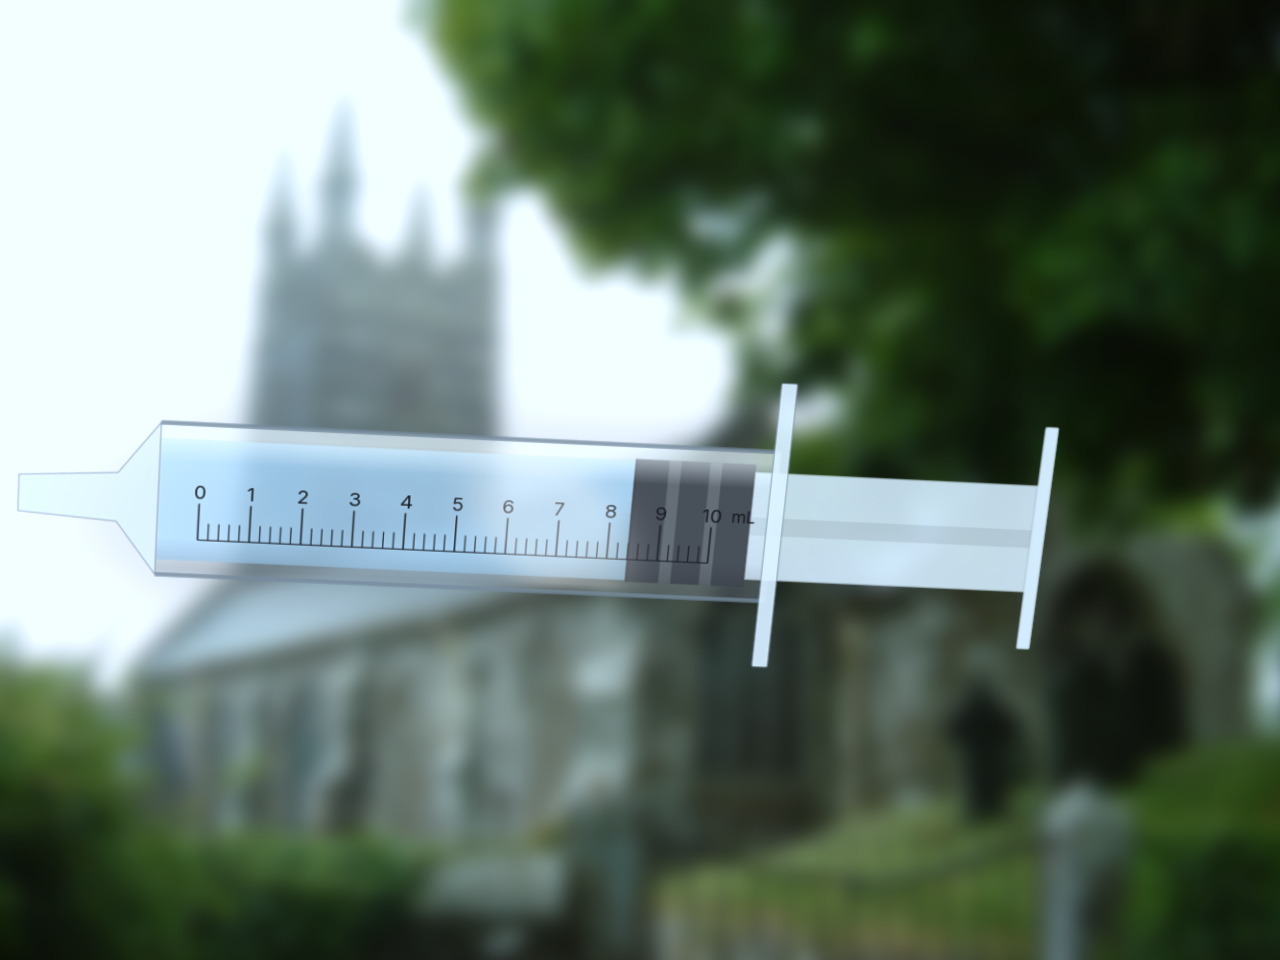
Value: 8.4
